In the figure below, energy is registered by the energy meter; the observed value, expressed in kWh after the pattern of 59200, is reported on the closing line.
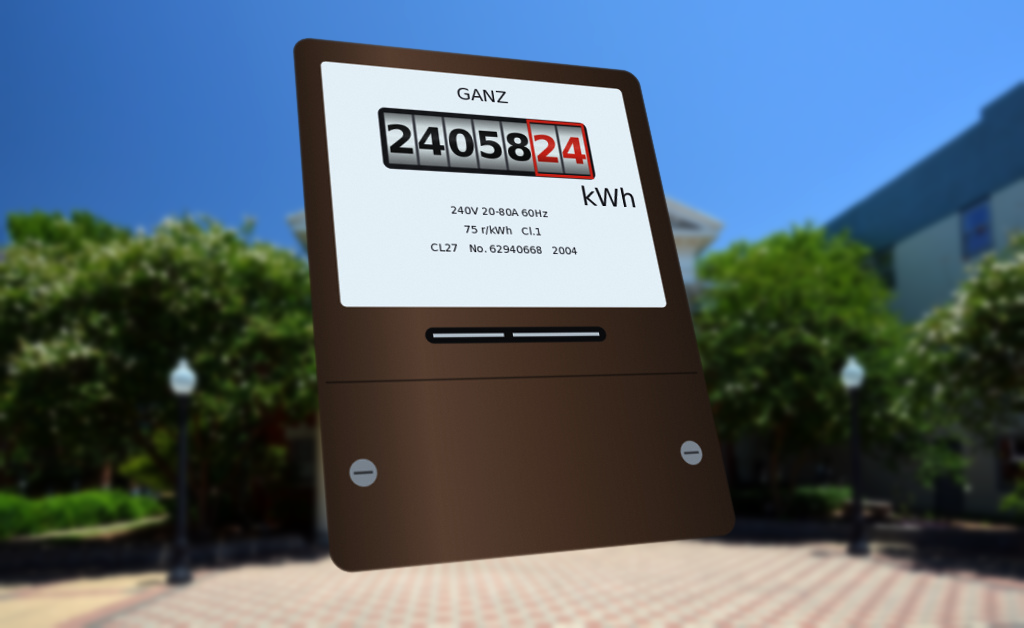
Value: 24058.24
